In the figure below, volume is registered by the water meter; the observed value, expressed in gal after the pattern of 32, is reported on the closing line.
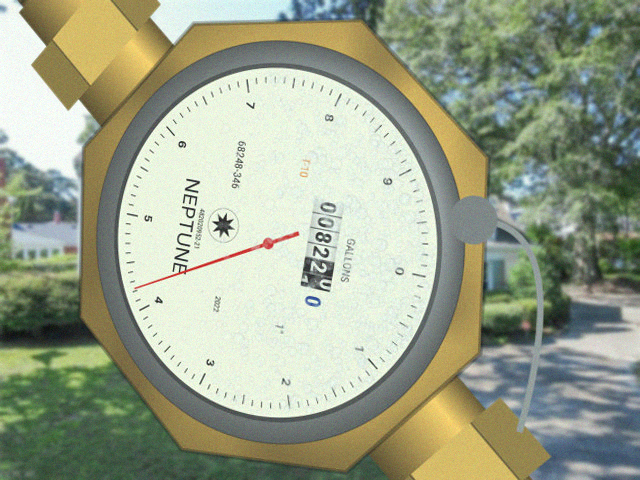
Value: 82204.2
